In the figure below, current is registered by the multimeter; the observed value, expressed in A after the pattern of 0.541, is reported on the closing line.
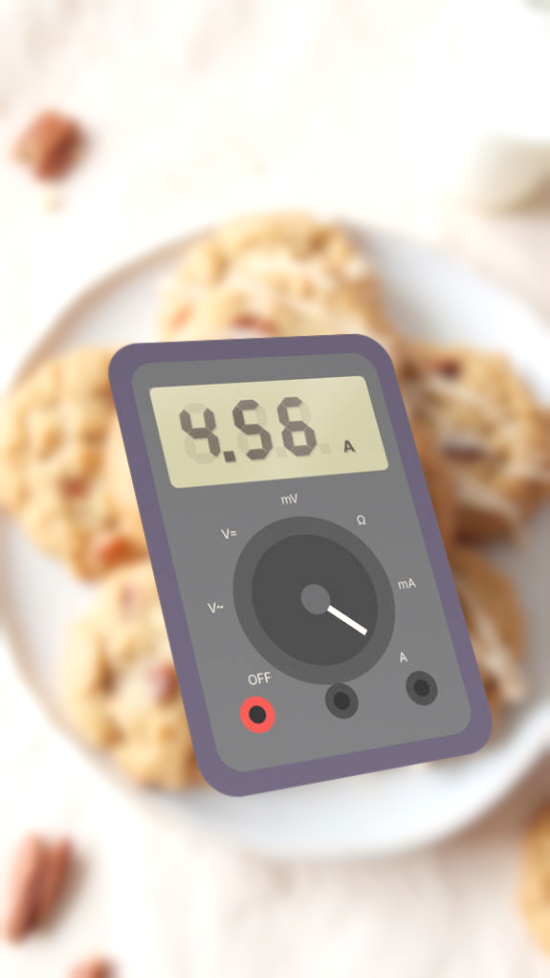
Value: 4.56
